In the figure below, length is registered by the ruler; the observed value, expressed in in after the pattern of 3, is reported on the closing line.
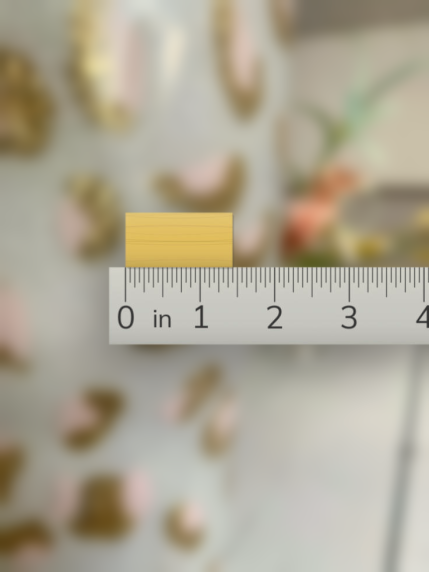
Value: 1.4375
